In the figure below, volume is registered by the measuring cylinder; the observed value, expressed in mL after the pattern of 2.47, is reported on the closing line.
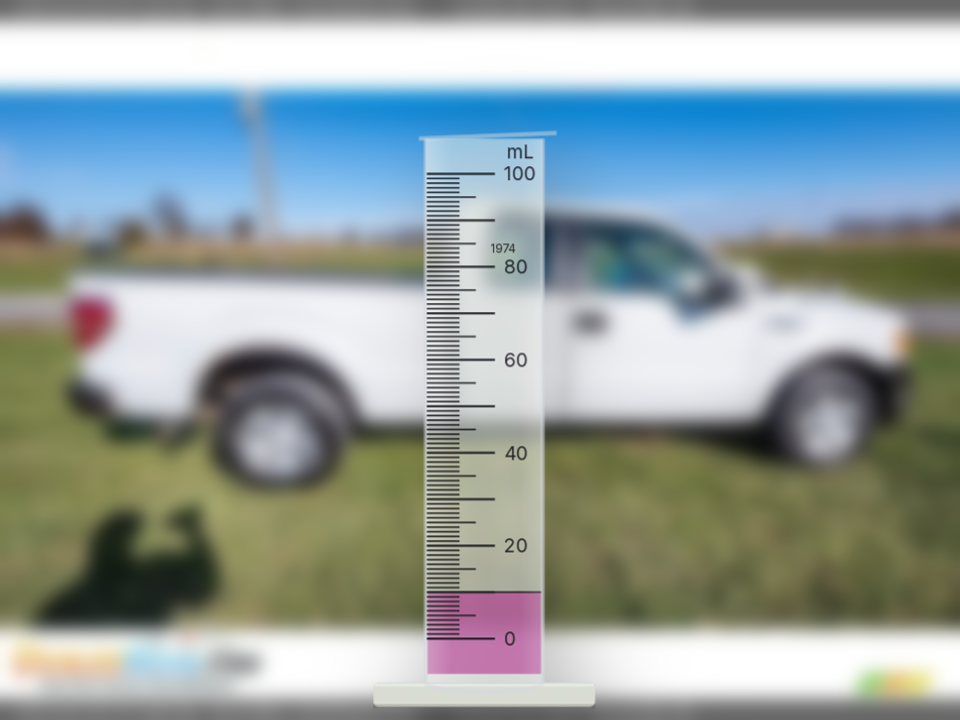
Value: 10
